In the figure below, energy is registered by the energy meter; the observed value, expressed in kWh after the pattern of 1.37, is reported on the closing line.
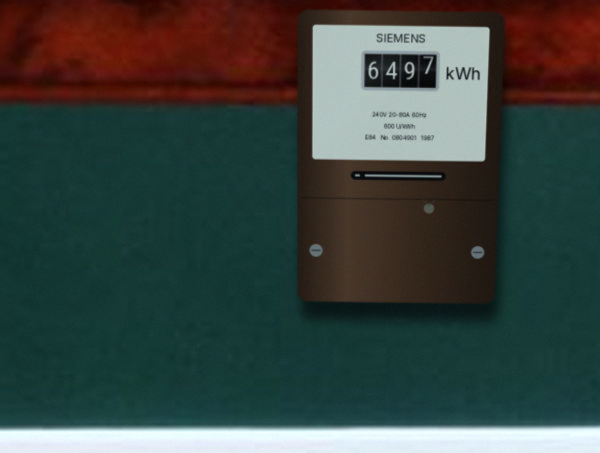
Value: 6497
